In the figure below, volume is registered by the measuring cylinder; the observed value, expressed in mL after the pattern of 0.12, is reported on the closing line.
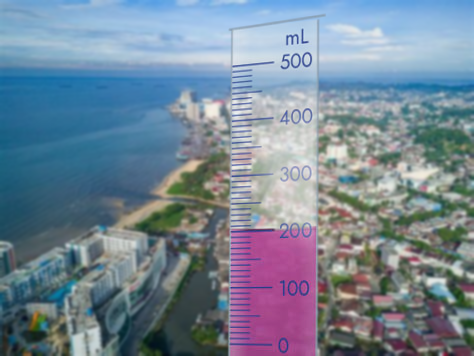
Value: 200
